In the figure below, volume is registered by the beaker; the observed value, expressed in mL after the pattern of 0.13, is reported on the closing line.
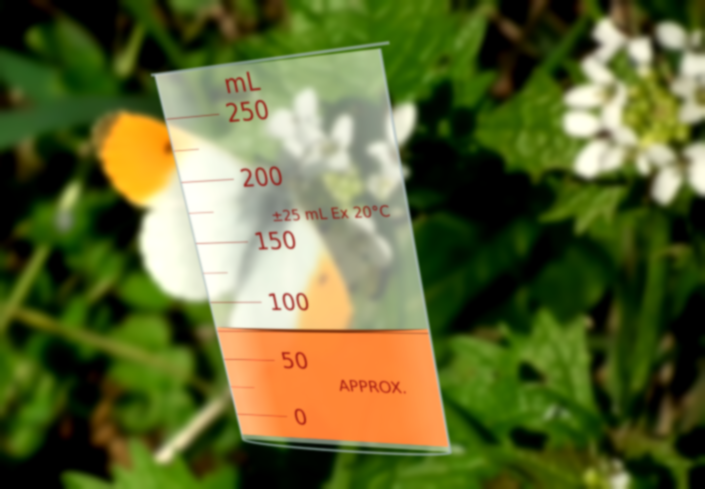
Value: 75
